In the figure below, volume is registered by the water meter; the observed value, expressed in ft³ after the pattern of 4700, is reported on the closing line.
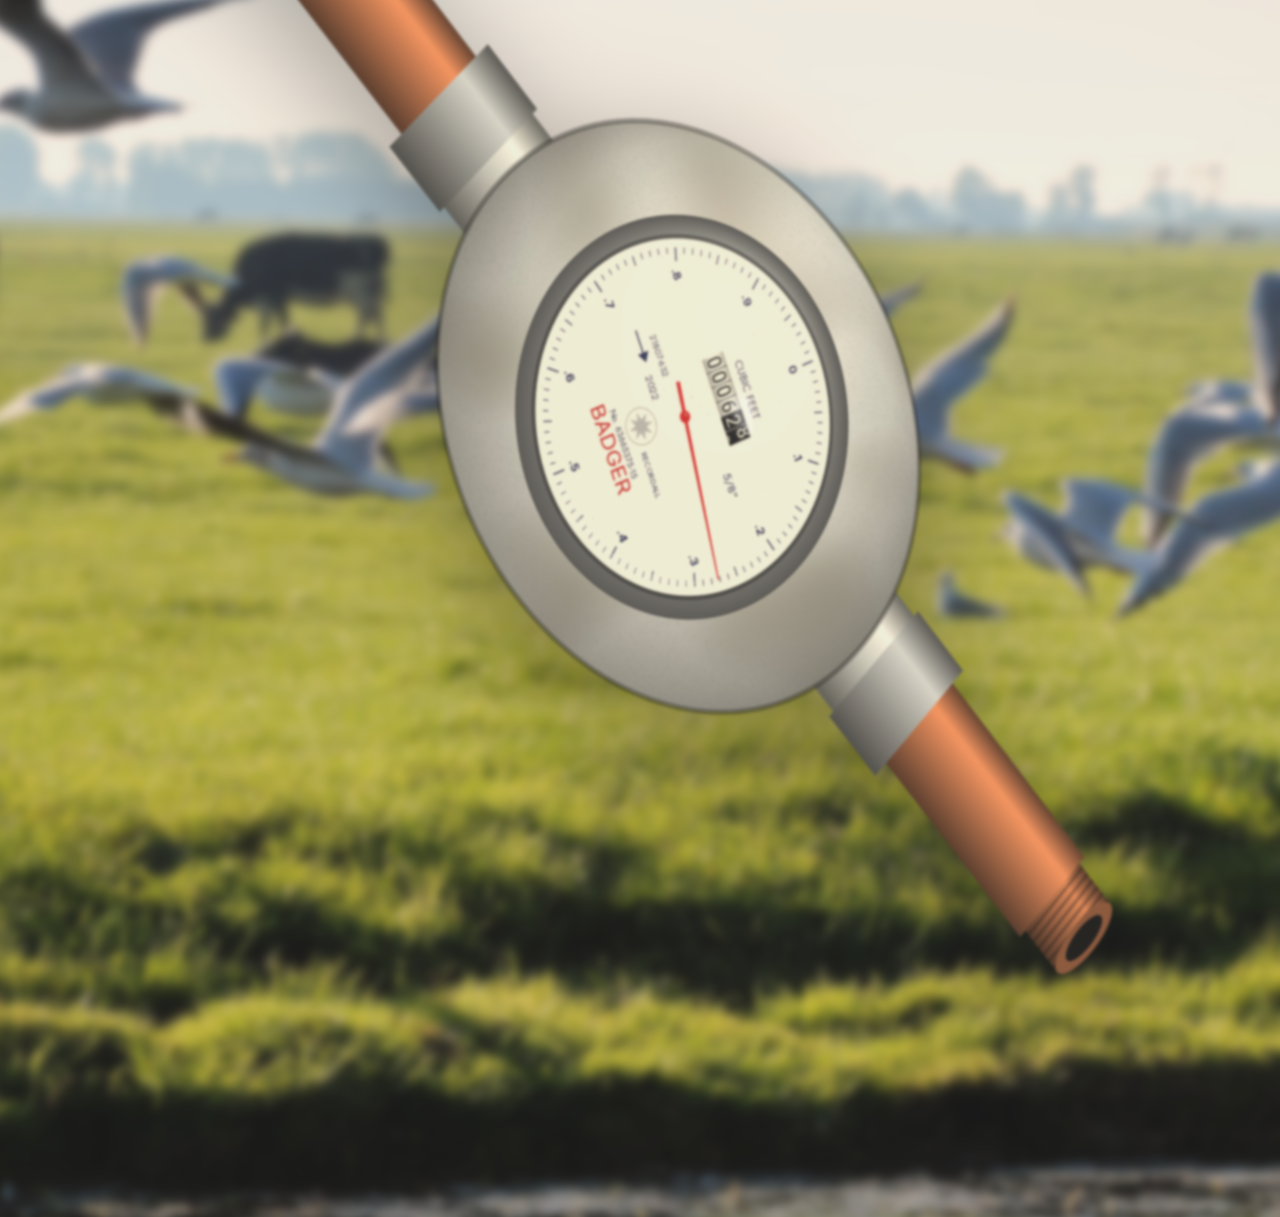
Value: 628.27
